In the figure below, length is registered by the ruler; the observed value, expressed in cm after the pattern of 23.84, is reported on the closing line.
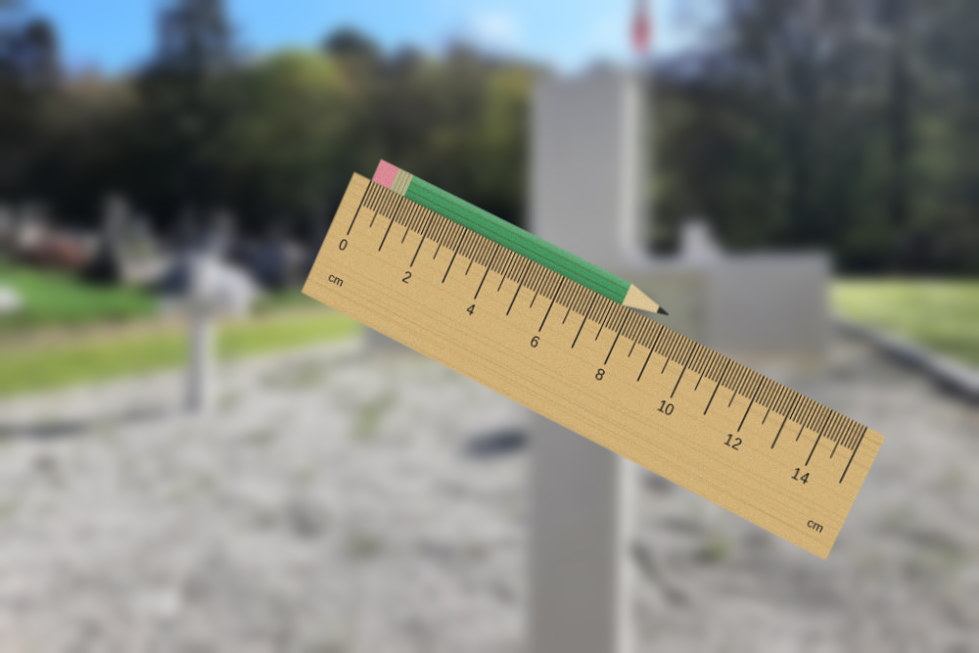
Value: 9
